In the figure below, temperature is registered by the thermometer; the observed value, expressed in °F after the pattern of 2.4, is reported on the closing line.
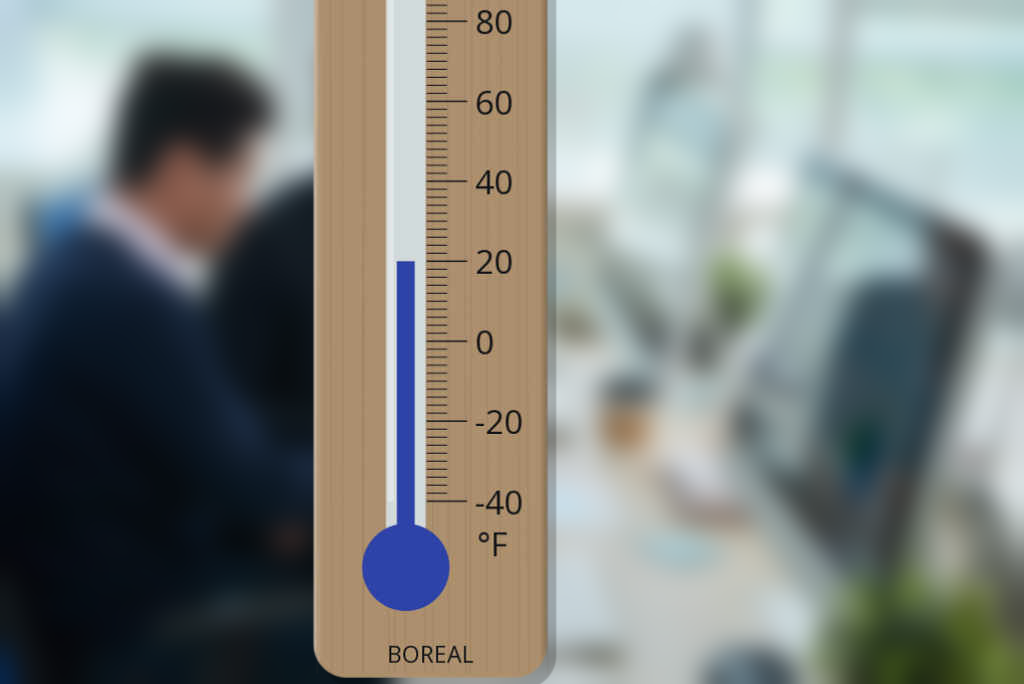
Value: 20
